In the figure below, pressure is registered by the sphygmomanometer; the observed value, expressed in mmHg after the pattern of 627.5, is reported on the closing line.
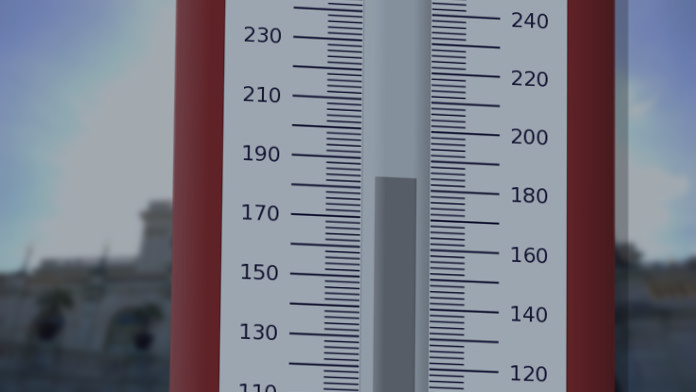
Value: 184
